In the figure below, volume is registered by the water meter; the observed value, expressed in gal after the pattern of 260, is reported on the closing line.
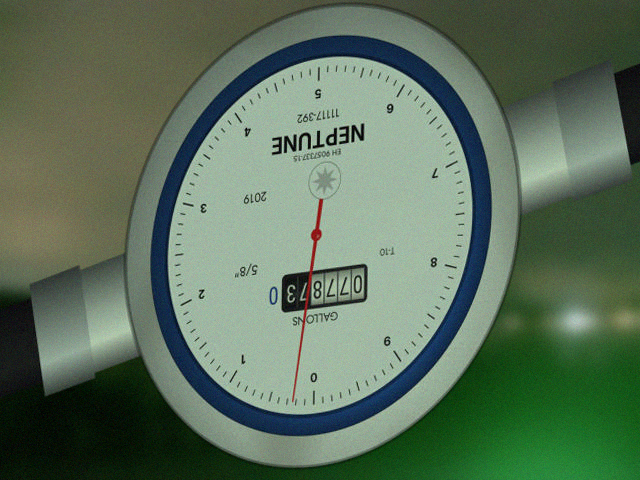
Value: 778730.2
